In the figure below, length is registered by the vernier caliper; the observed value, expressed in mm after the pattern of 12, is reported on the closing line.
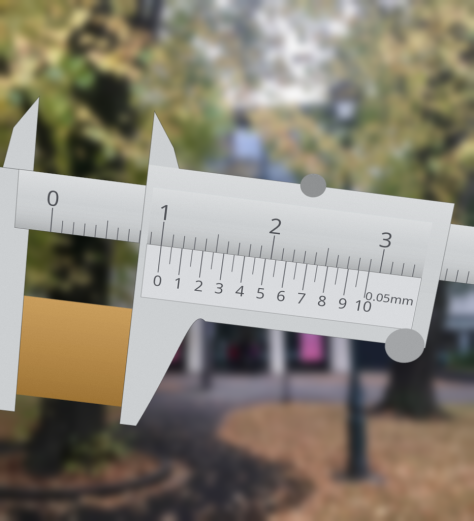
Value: 10.0
